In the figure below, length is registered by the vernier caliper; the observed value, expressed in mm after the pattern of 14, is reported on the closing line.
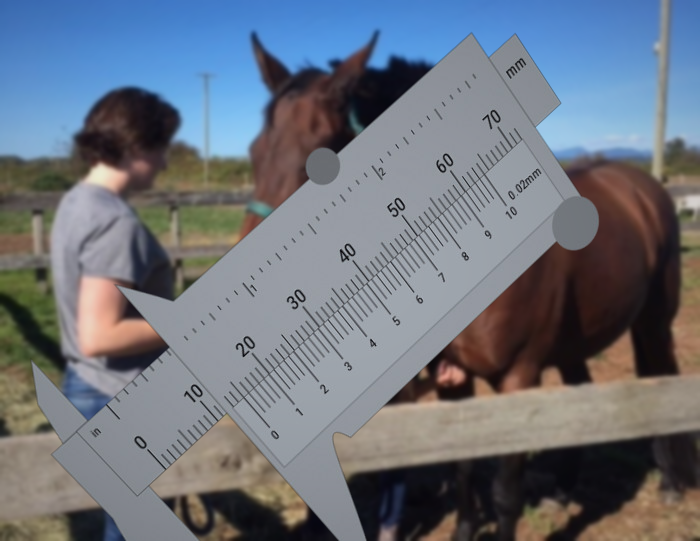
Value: 15.0
